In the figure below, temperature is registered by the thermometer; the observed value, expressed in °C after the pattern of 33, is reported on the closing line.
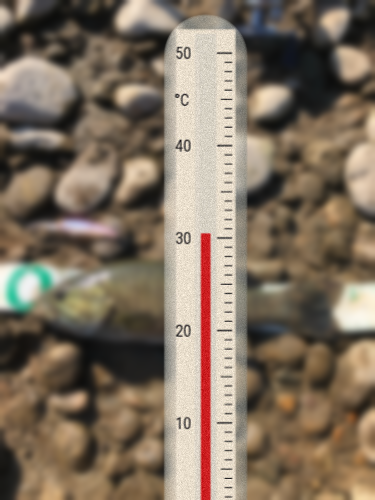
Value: 30.5
